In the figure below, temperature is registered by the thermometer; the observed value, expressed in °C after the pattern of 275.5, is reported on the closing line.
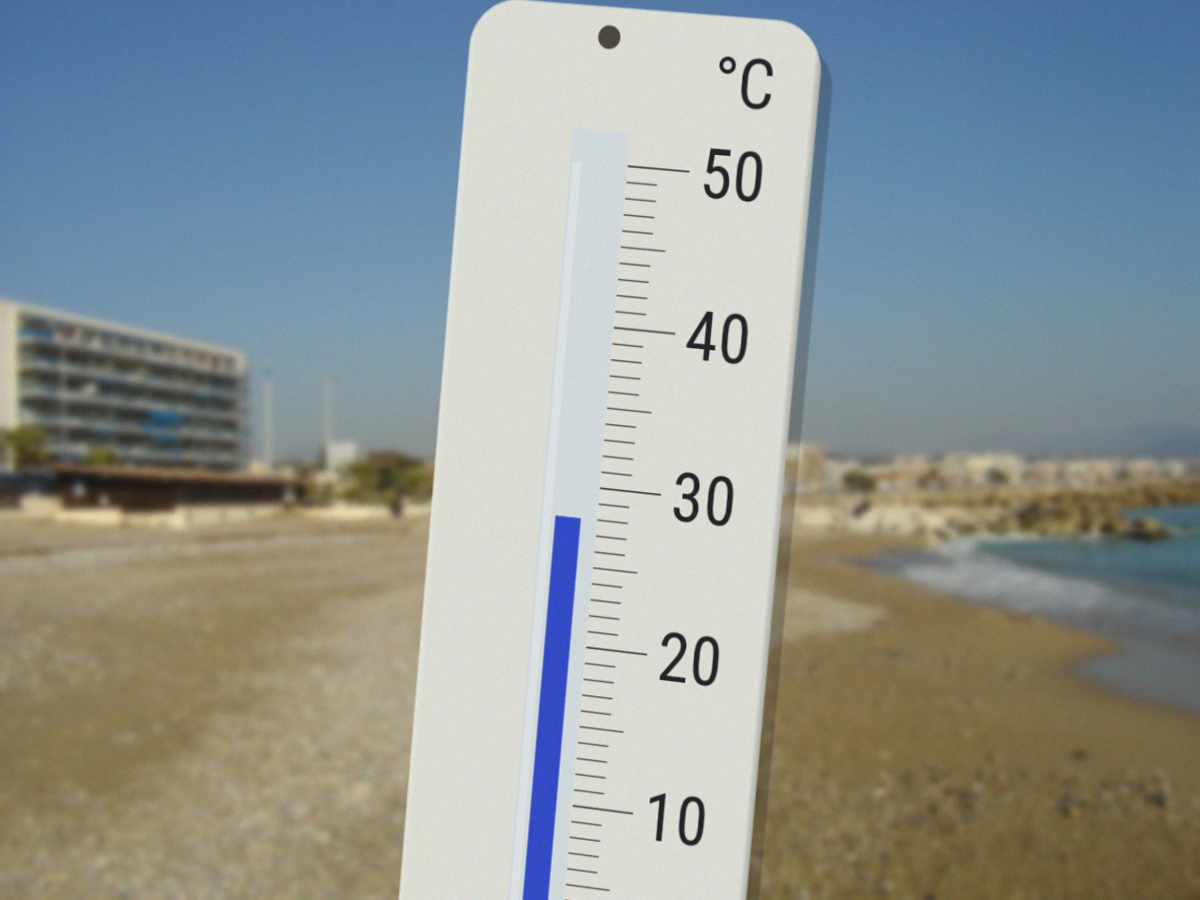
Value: 28
